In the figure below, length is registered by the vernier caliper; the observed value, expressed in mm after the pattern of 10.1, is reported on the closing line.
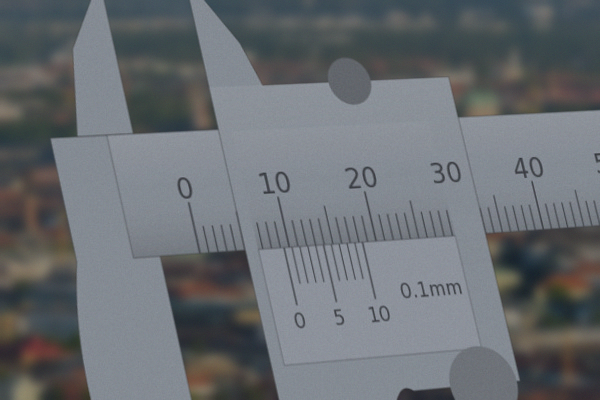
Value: 9.4
